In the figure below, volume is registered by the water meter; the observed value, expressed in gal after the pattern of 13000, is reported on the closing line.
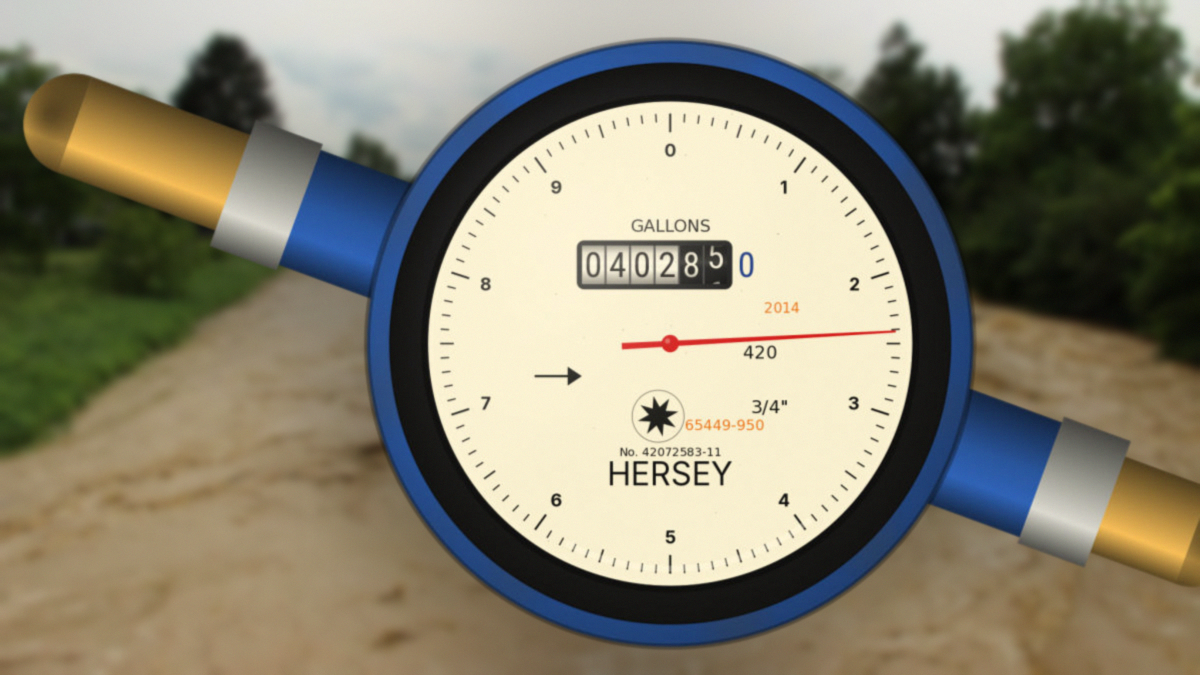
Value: 402852.4
